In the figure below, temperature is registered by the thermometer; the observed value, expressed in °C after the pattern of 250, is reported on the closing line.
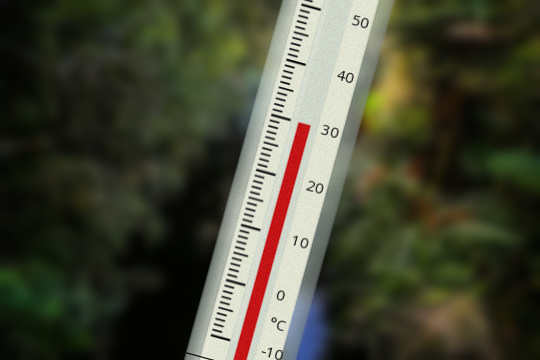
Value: 30
